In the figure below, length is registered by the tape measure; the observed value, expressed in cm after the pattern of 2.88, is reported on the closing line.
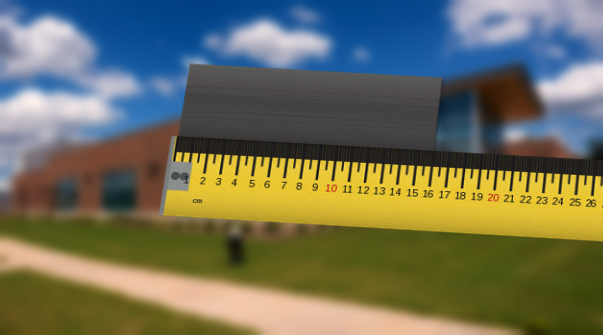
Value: 16
